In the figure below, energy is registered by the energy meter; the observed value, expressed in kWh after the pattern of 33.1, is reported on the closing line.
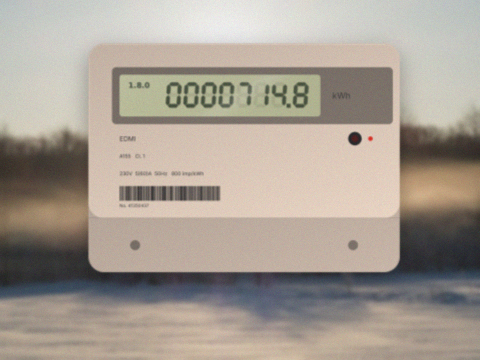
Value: 714.8
